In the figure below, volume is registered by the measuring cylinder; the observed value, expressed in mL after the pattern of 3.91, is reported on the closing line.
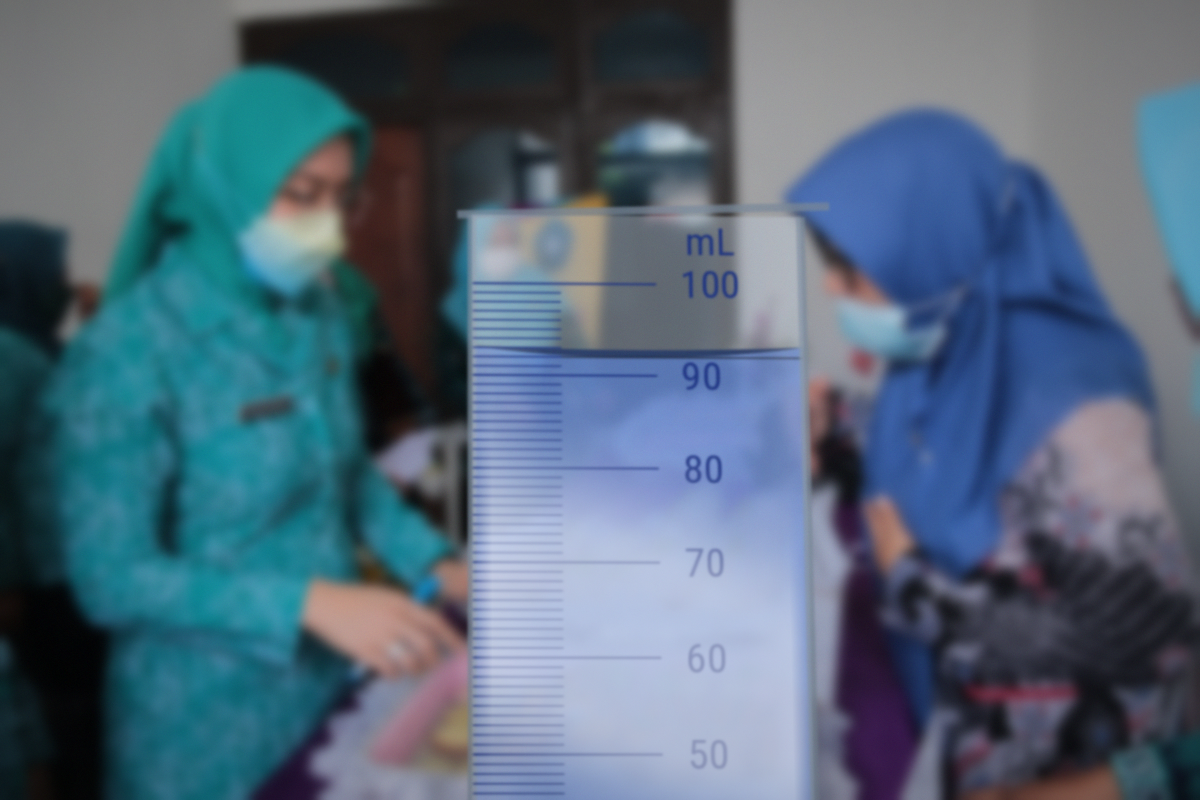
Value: 92
